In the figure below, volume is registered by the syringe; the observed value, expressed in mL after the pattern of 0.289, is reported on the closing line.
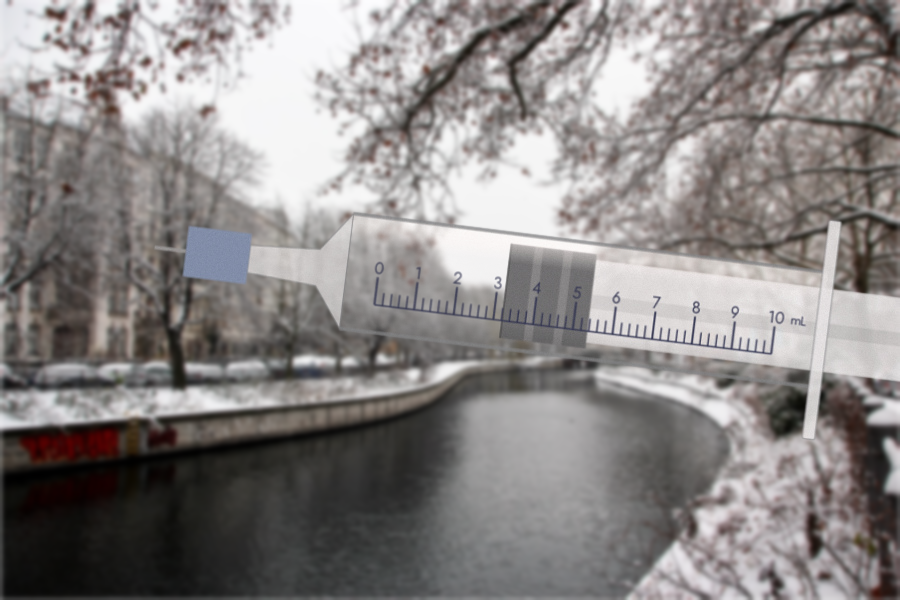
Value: 3.2
